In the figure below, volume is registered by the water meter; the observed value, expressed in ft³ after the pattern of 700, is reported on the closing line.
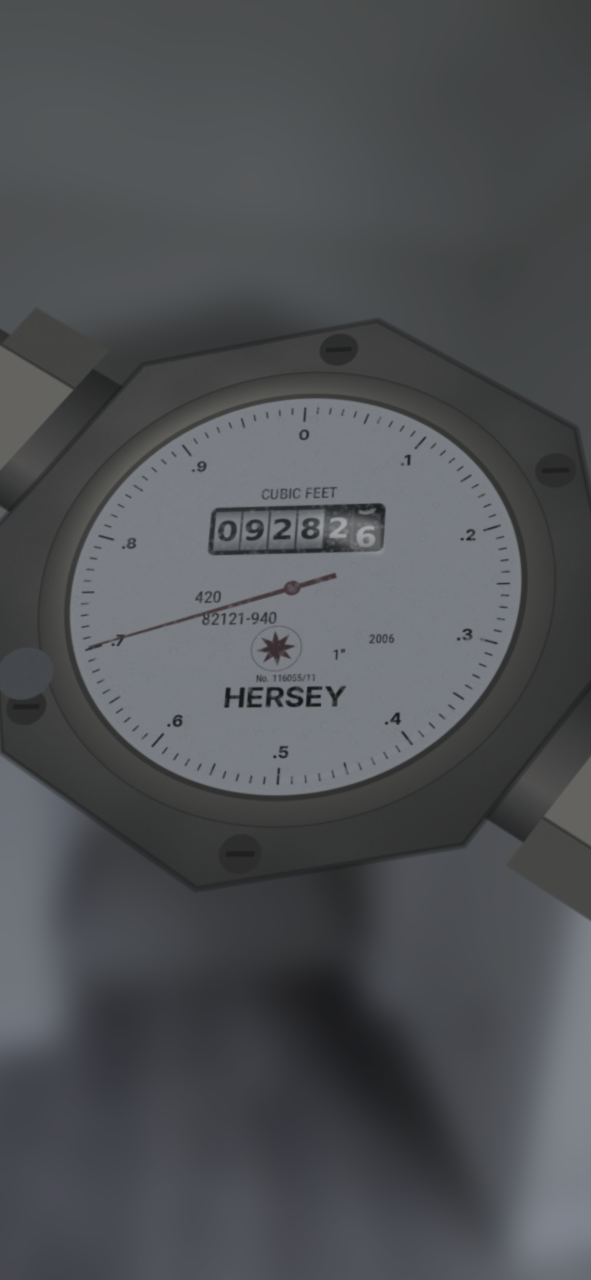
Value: 92825.70
